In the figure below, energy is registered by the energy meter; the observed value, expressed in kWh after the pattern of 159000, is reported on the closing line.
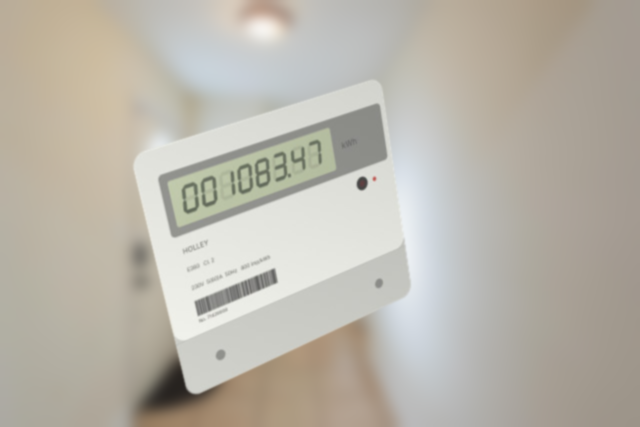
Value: 1083.47
